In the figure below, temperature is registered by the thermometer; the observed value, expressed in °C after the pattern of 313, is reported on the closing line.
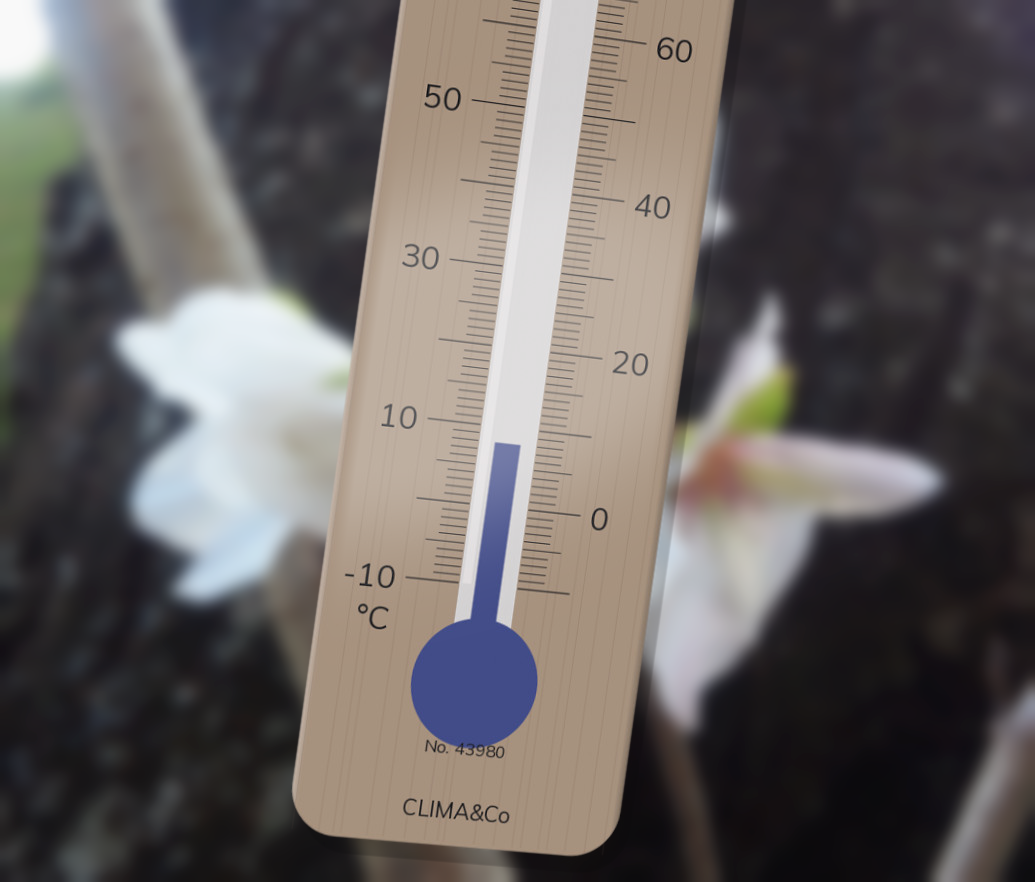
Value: 8
